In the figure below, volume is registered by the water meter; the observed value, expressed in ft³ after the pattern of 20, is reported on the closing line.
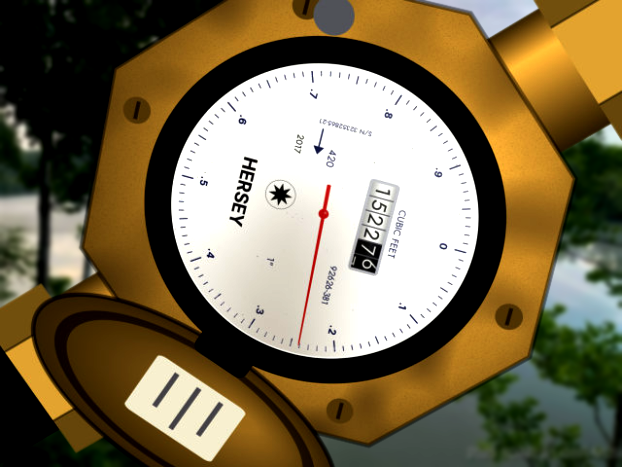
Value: 152276.24
